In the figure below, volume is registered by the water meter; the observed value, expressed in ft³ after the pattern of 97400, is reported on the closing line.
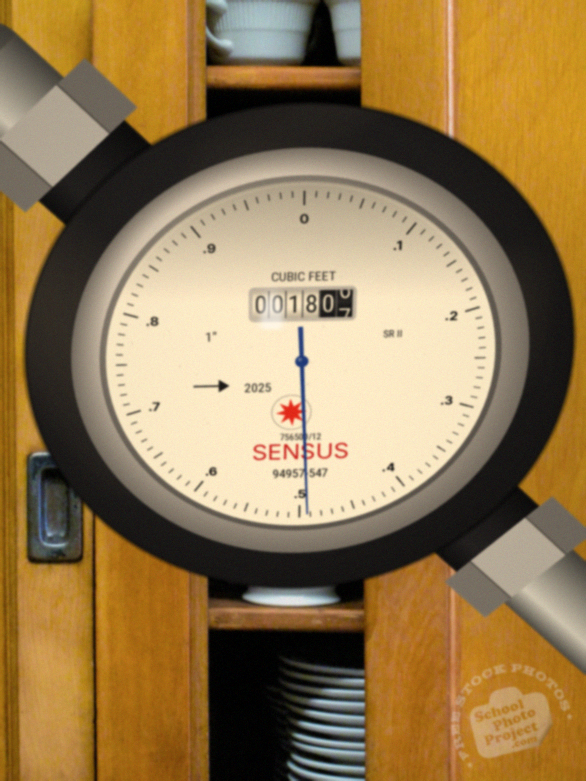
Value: 1806.49
